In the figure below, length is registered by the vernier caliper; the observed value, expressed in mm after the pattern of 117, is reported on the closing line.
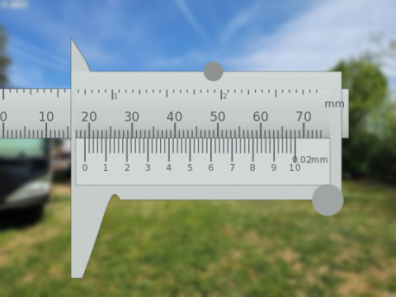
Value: 19.0
